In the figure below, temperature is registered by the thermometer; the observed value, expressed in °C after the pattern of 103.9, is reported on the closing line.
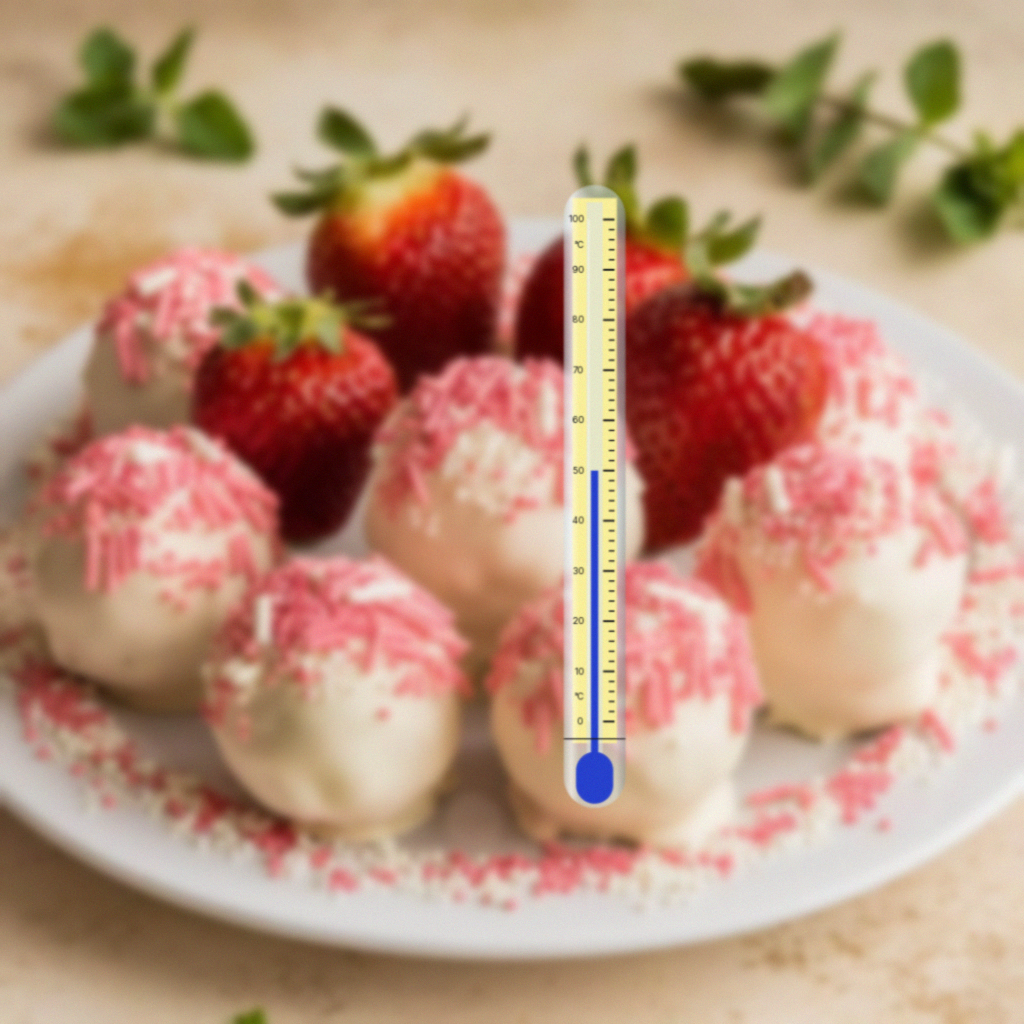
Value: 50
